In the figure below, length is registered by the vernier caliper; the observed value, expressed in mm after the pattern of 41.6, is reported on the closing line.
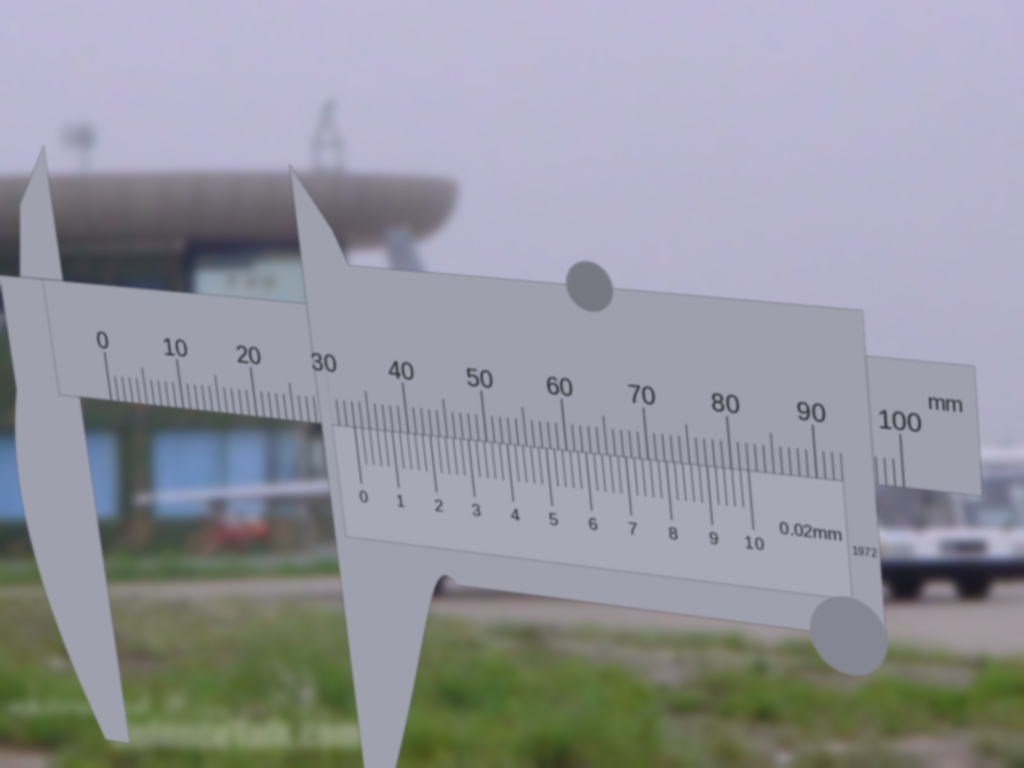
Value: 33.0
